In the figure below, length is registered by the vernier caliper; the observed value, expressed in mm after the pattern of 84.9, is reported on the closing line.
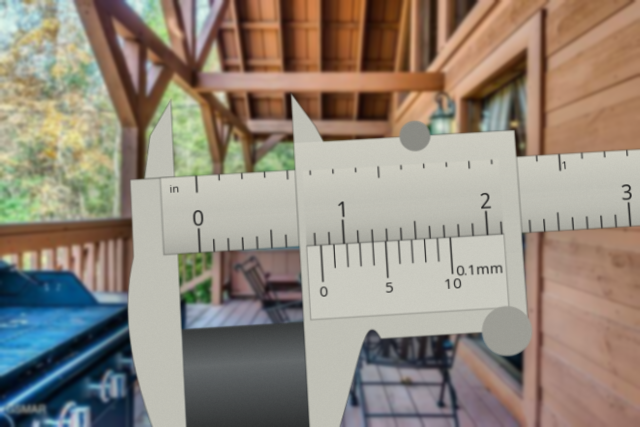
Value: 8.4
